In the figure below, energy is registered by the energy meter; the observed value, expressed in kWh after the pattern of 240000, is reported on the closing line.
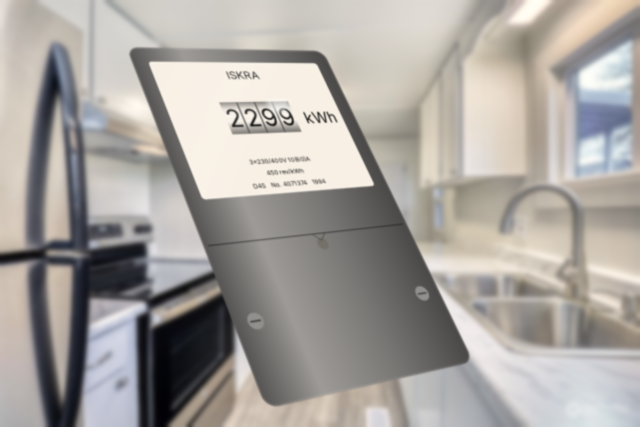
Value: 2299
